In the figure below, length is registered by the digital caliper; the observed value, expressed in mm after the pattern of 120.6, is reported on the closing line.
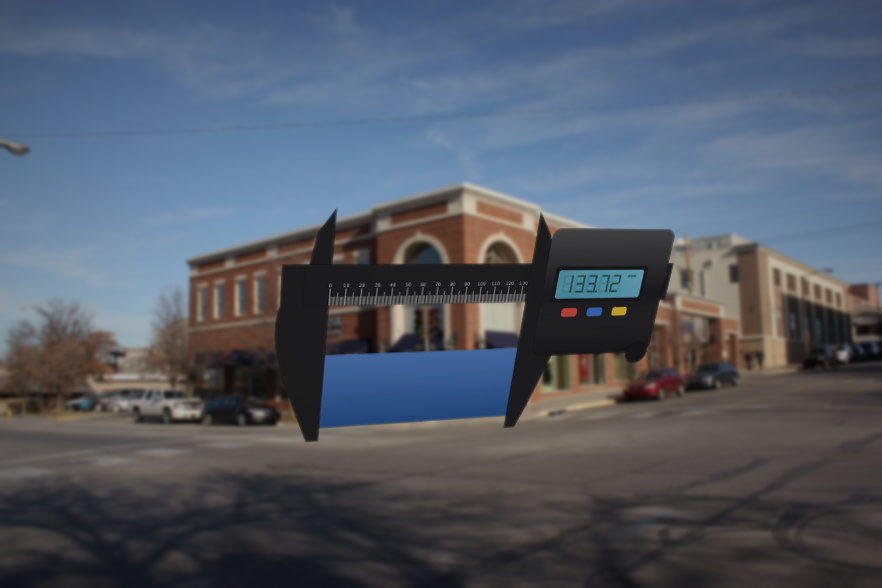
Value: 133.72
